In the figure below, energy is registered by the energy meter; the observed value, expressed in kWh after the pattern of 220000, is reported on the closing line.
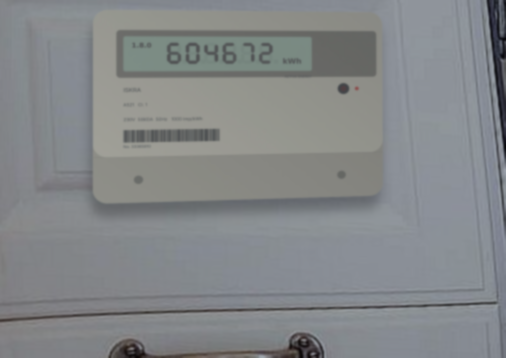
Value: 604672
